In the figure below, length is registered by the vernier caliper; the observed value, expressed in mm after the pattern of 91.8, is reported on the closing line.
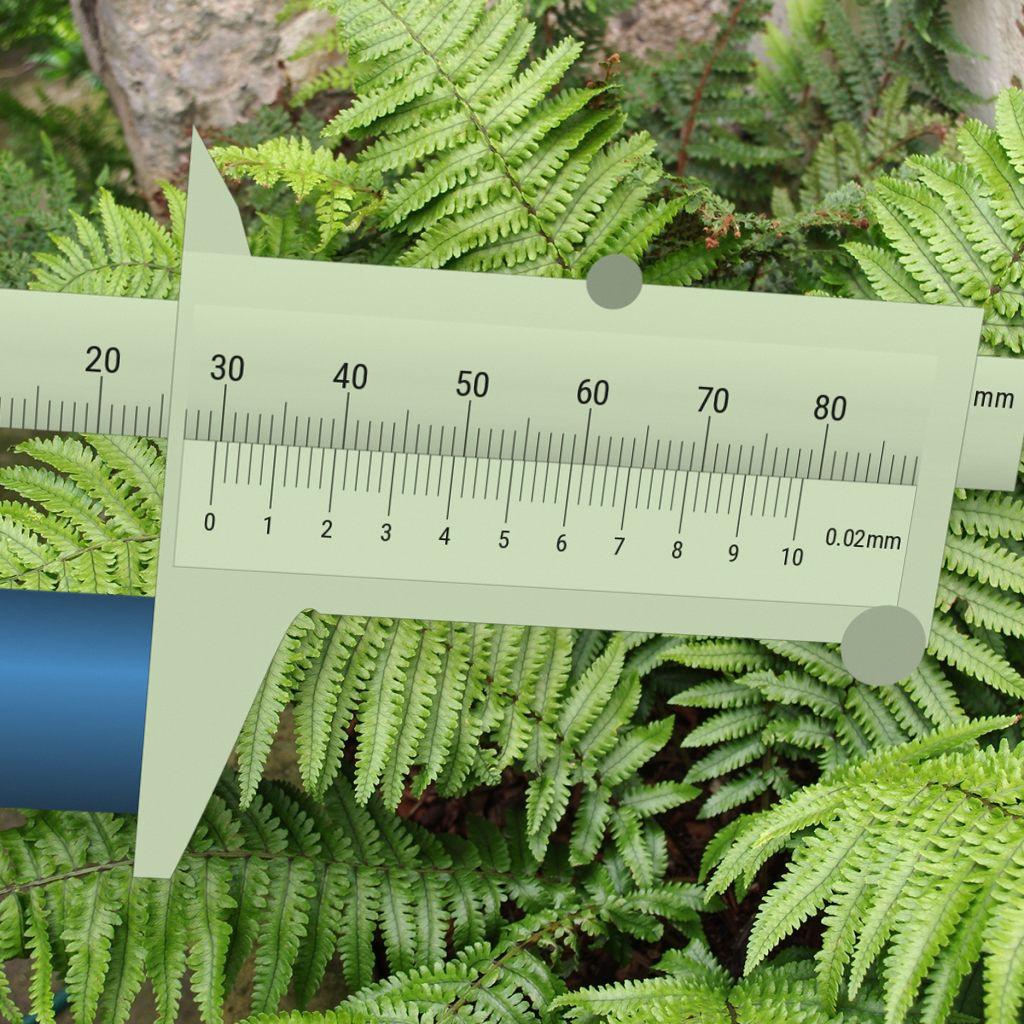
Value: 29.6
